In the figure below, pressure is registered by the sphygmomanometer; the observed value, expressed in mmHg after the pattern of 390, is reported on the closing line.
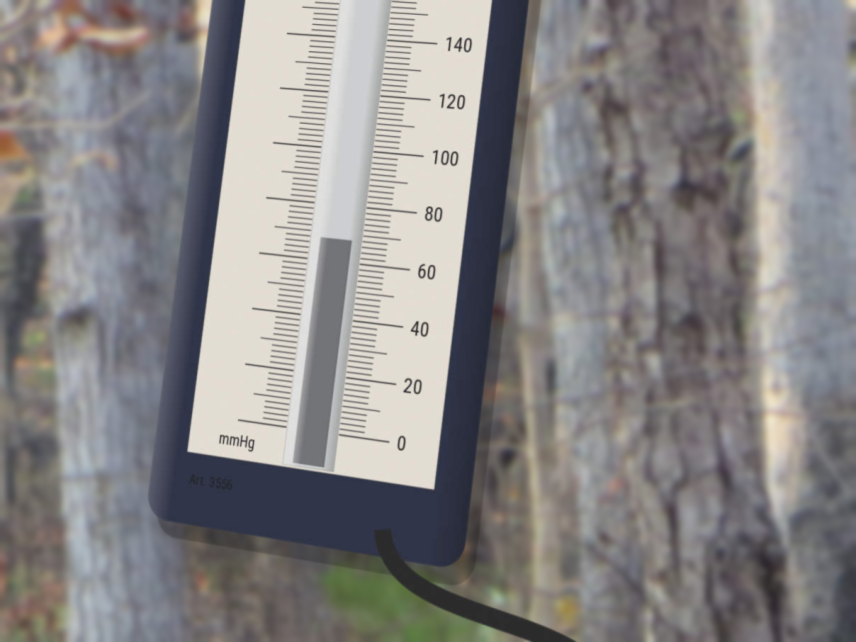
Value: 68
